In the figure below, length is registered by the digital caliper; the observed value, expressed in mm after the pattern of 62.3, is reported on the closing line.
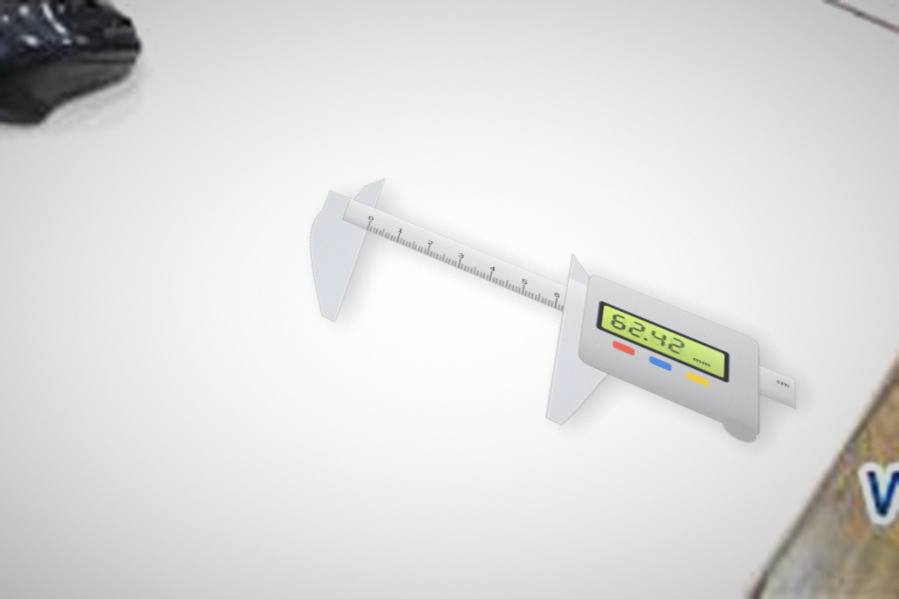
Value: 62.42
